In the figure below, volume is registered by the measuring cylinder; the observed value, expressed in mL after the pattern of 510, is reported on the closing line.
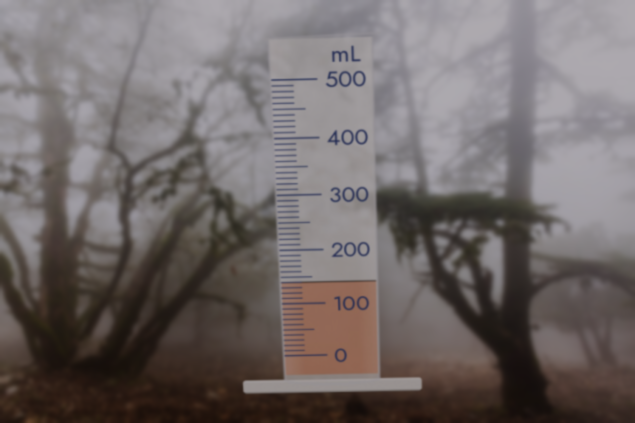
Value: 140
